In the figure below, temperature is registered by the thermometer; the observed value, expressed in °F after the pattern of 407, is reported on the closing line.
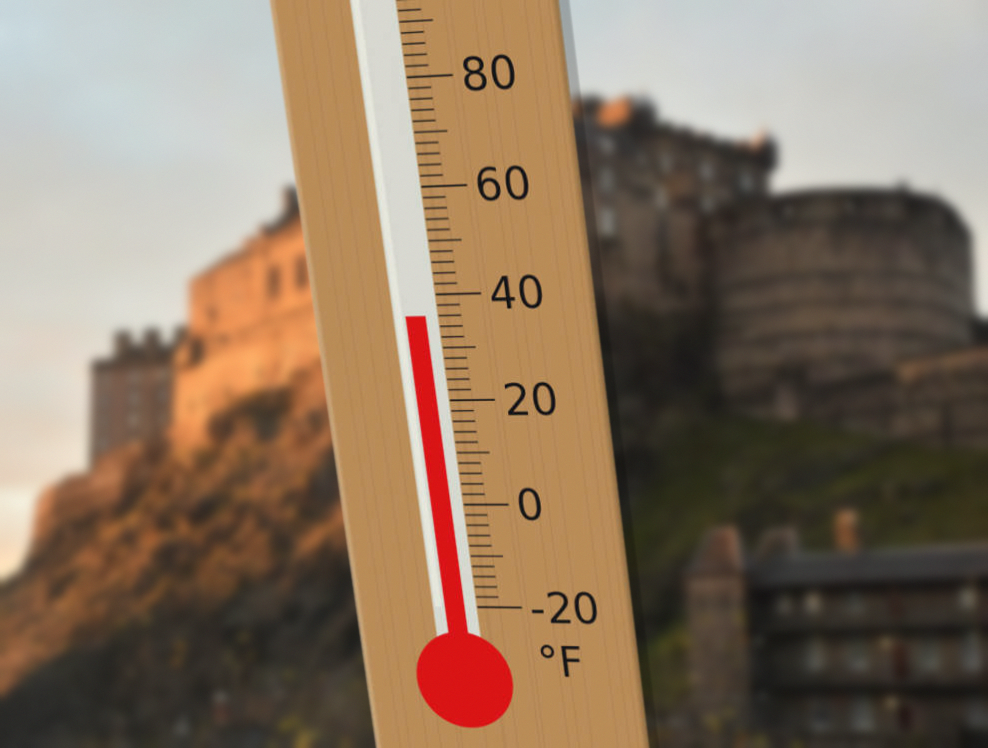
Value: 36
